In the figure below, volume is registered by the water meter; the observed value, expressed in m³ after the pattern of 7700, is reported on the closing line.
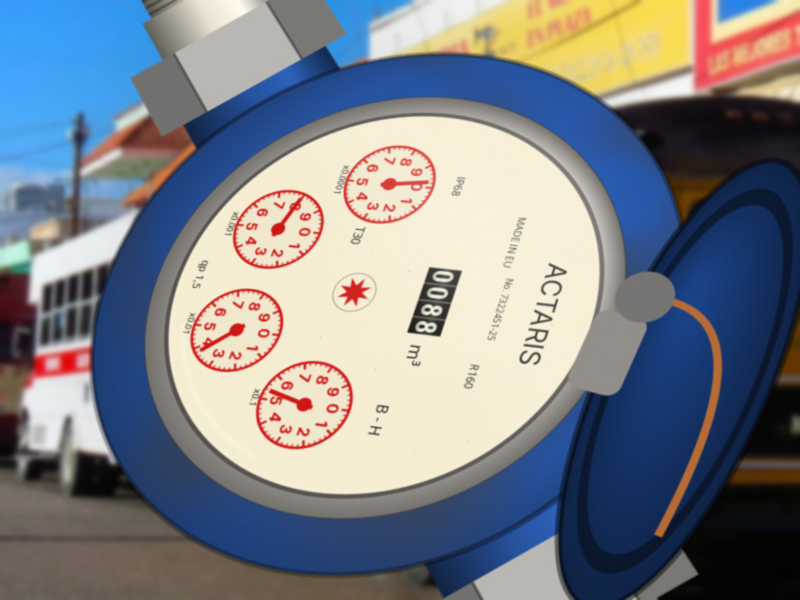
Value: 88.5379
